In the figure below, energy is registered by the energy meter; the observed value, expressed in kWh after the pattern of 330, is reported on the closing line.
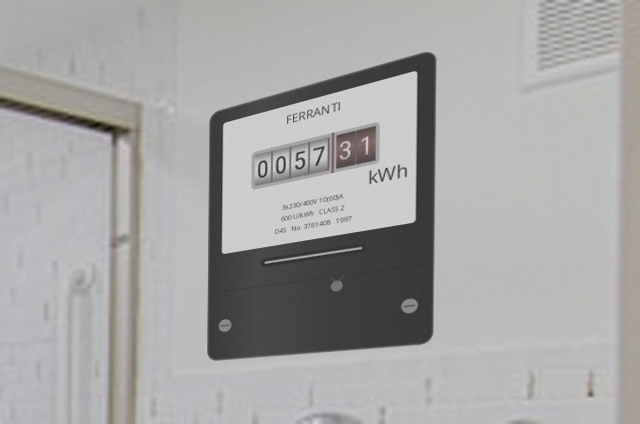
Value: 57.31
